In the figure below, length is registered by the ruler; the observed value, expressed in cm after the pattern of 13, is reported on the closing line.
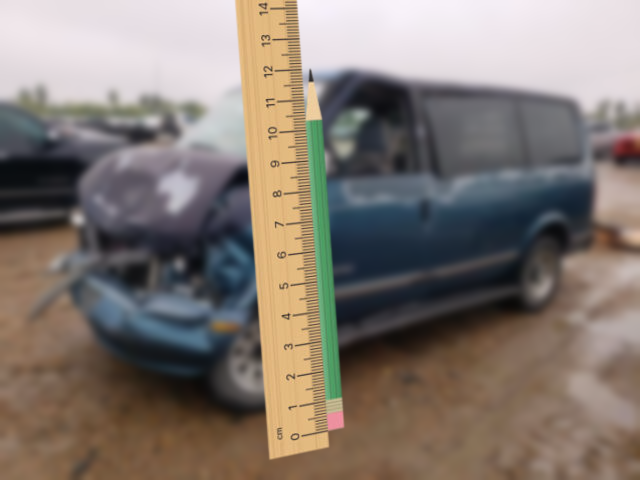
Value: 12
